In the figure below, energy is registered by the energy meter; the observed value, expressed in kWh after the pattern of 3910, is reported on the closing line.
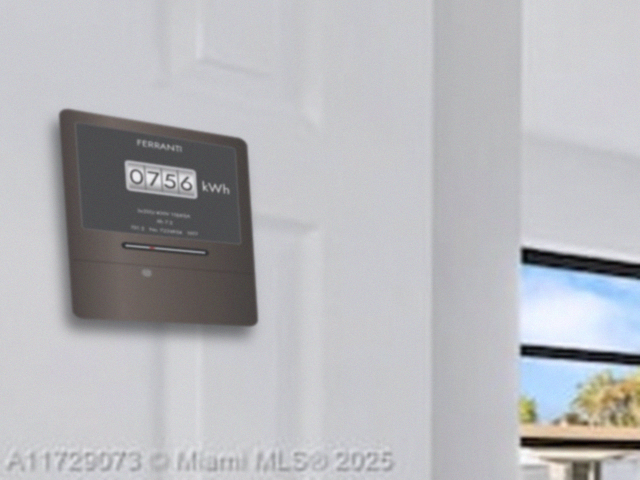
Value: 756
